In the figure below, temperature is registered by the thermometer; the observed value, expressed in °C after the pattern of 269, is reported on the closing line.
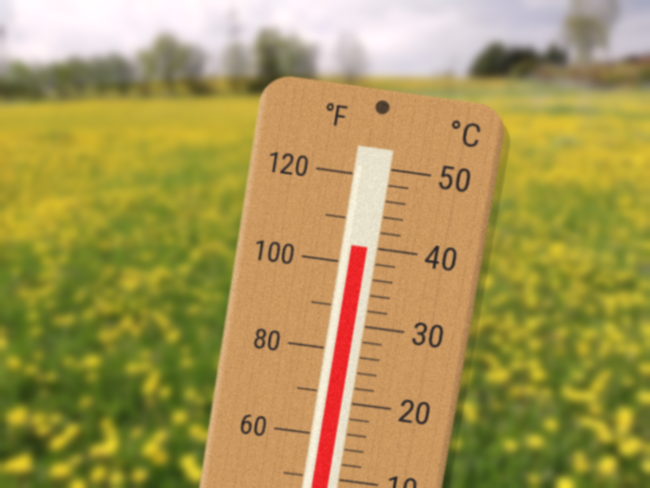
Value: 40
